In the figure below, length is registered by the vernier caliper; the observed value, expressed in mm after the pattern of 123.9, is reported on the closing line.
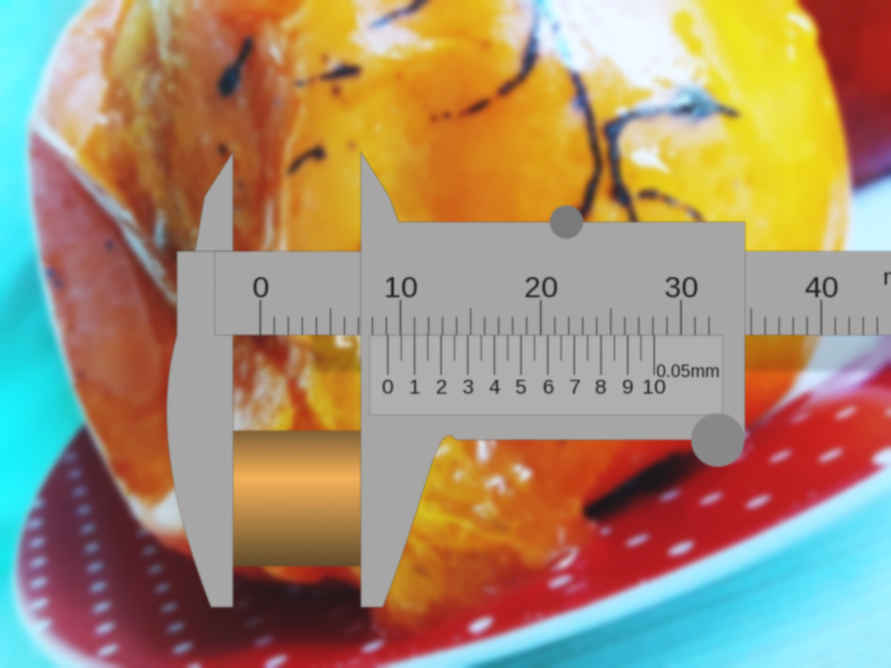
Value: 9.1
